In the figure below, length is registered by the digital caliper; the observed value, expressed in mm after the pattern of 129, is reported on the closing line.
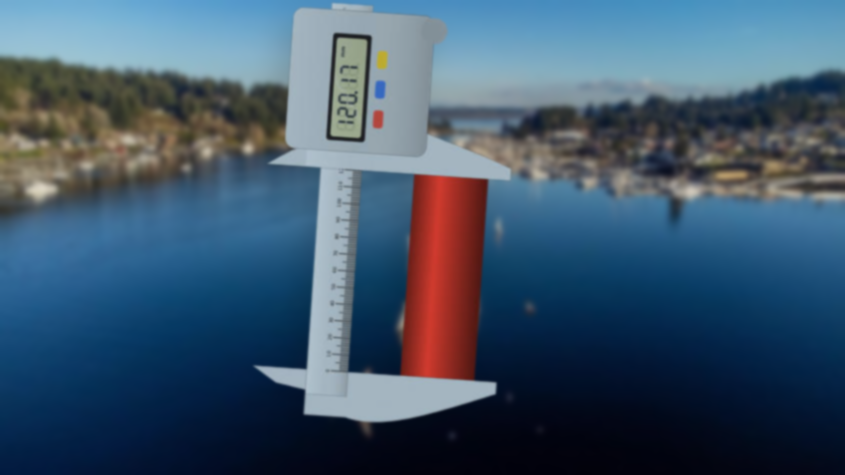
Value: 120.17
